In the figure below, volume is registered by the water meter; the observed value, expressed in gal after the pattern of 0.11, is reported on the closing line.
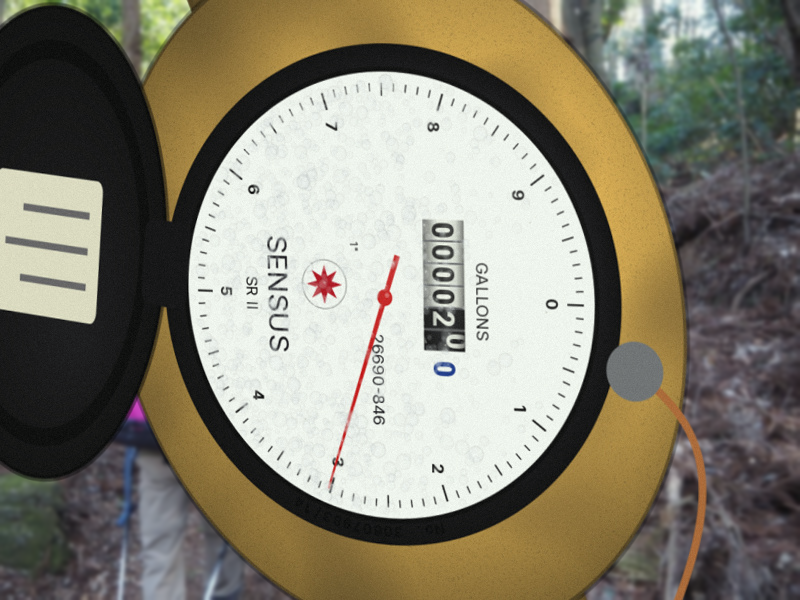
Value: 203.0
